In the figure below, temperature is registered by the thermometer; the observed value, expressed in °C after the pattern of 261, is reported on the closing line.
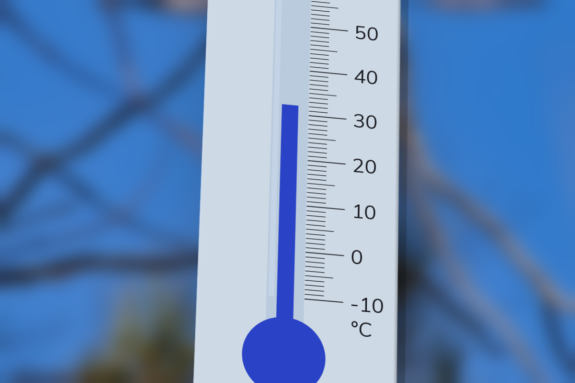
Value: 32
